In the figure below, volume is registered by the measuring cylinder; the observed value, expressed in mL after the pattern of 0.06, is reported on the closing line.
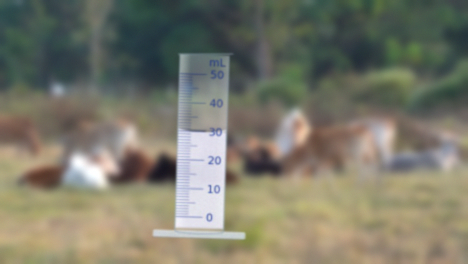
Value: 30
